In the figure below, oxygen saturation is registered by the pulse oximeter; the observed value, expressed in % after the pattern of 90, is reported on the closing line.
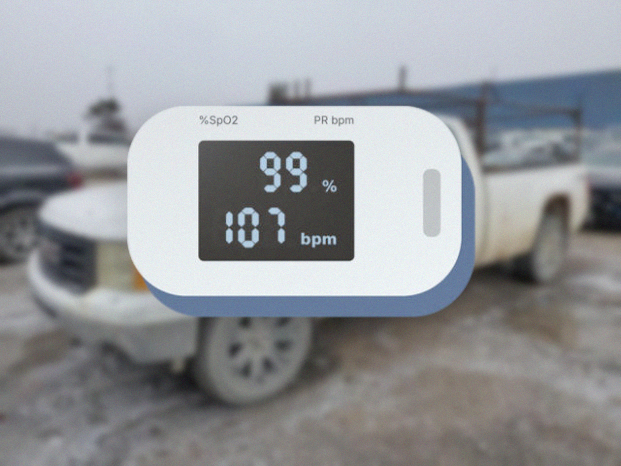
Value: 99
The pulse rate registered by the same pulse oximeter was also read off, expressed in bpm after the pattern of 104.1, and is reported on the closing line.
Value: 107
